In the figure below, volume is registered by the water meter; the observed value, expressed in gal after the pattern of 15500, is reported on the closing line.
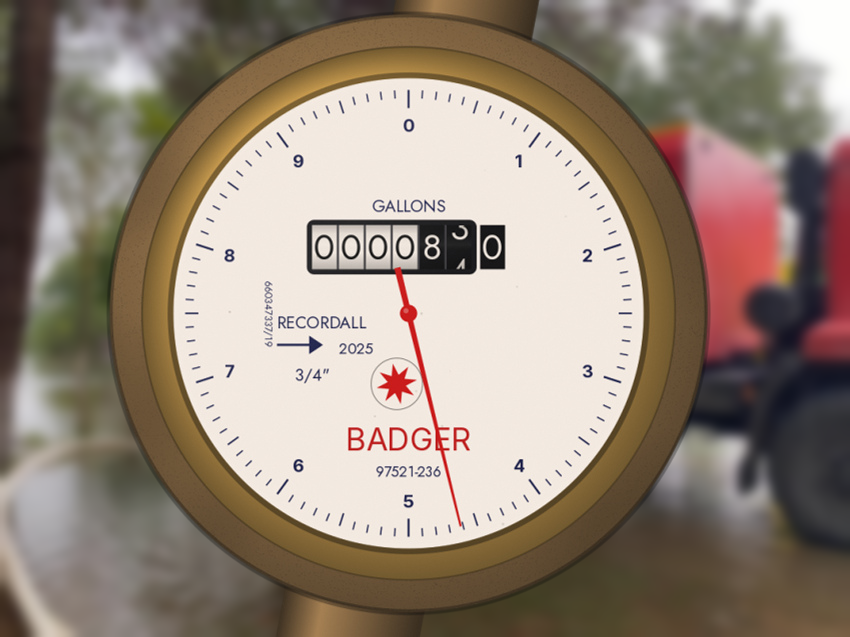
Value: 834.6
